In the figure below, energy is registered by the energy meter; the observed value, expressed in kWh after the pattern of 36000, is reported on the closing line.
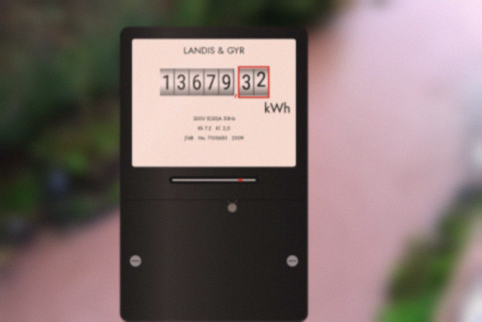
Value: 13679.32
